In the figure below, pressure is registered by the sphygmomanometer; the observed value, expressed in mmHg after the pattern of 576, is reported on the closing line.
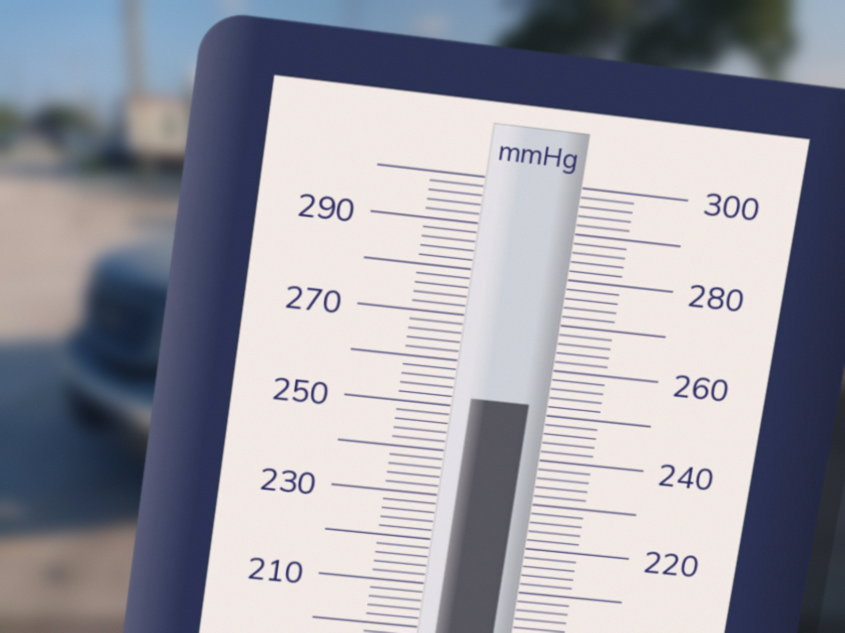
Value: 252
